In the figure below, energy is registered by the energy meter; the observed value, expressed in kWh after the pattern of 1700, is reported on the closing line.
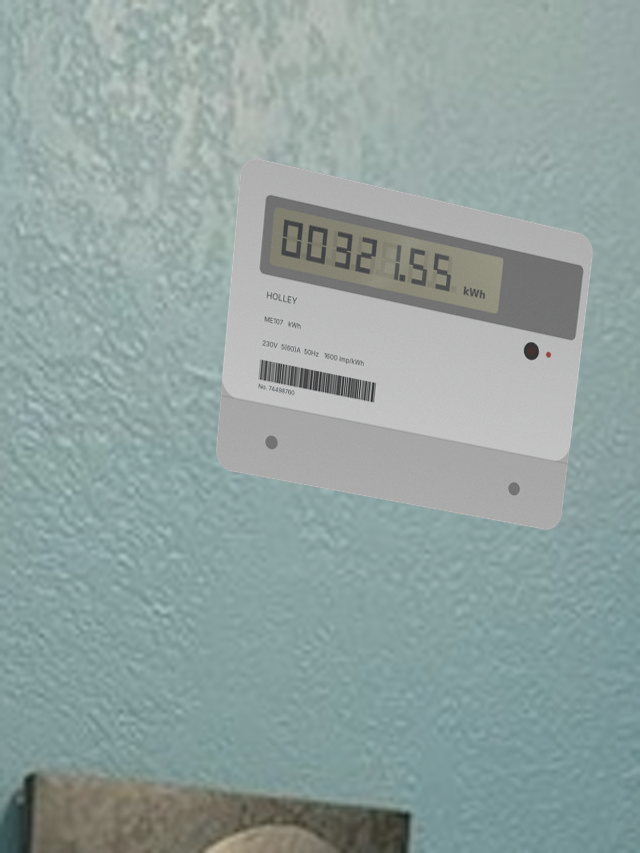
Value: 321.55
